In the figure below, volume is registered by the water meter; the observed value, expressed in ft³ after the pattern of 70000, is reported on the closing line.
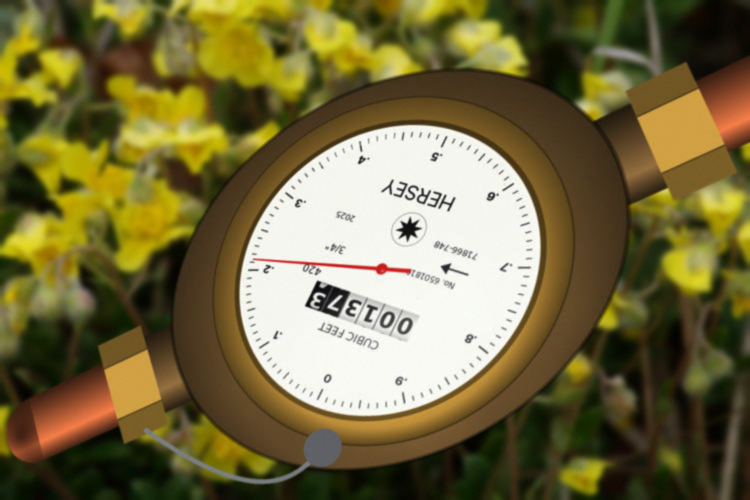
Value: 1373.21
